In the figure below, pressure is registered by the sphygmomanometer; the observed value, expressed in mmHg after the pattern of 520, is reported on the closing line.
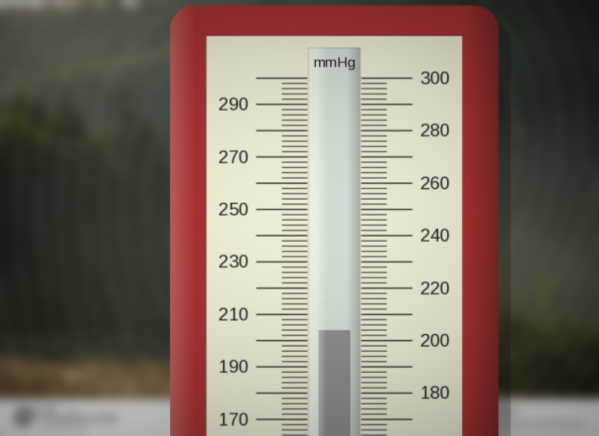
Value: 204
